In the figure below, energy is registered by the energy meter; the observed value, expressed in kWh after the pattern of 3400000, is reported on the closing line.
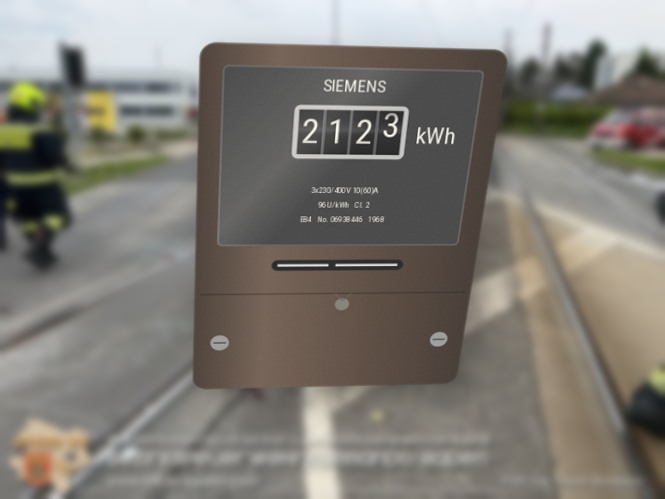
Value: 2123
